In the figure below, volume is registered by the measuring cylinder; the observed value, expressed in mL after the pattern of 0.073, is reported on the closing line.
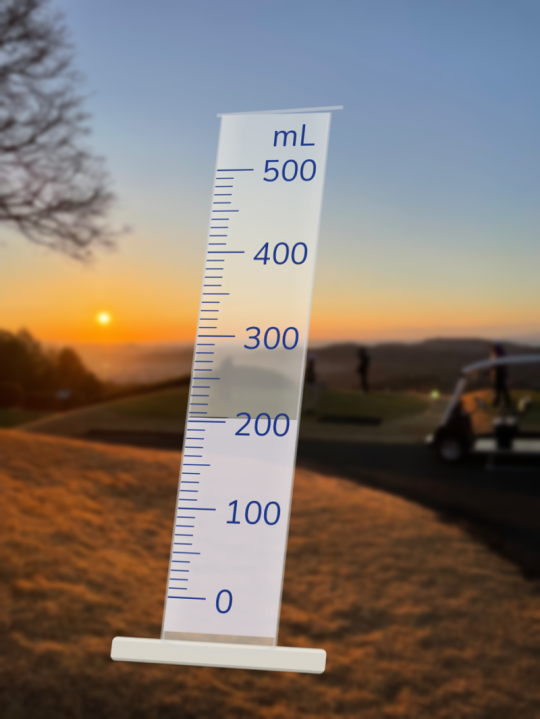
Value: 205
